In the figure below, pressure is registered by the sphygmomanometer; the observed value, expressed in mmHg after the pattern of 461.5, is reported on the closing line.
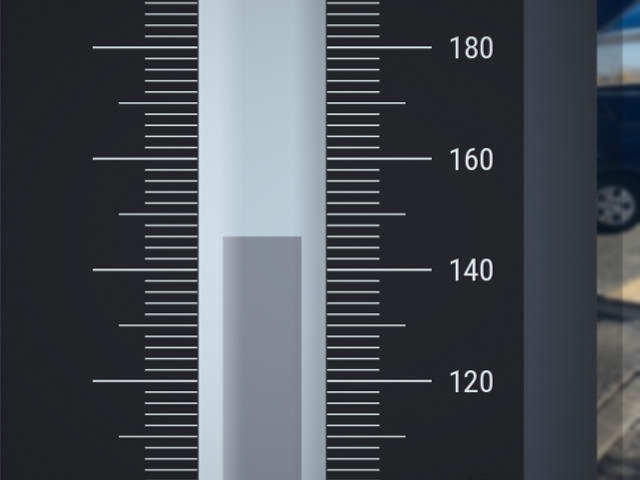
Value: 146
